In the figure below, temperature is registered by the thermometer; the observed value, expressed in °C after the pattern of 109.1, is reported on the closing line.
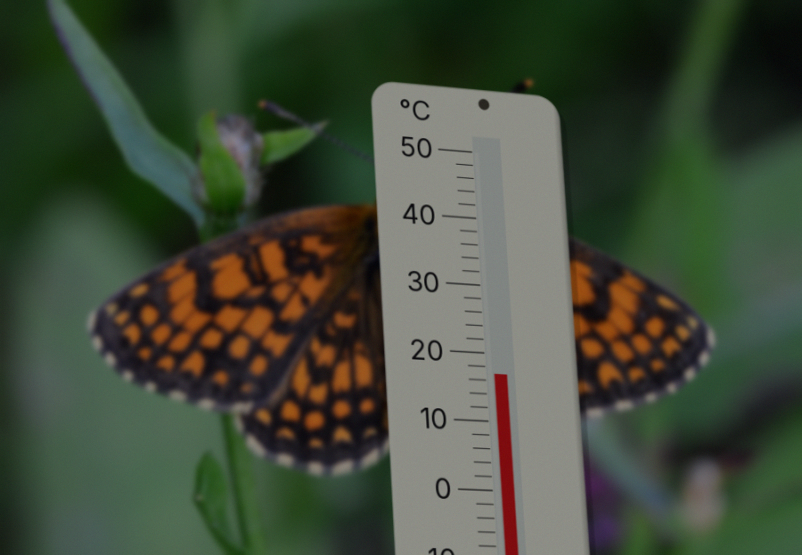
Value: 17
